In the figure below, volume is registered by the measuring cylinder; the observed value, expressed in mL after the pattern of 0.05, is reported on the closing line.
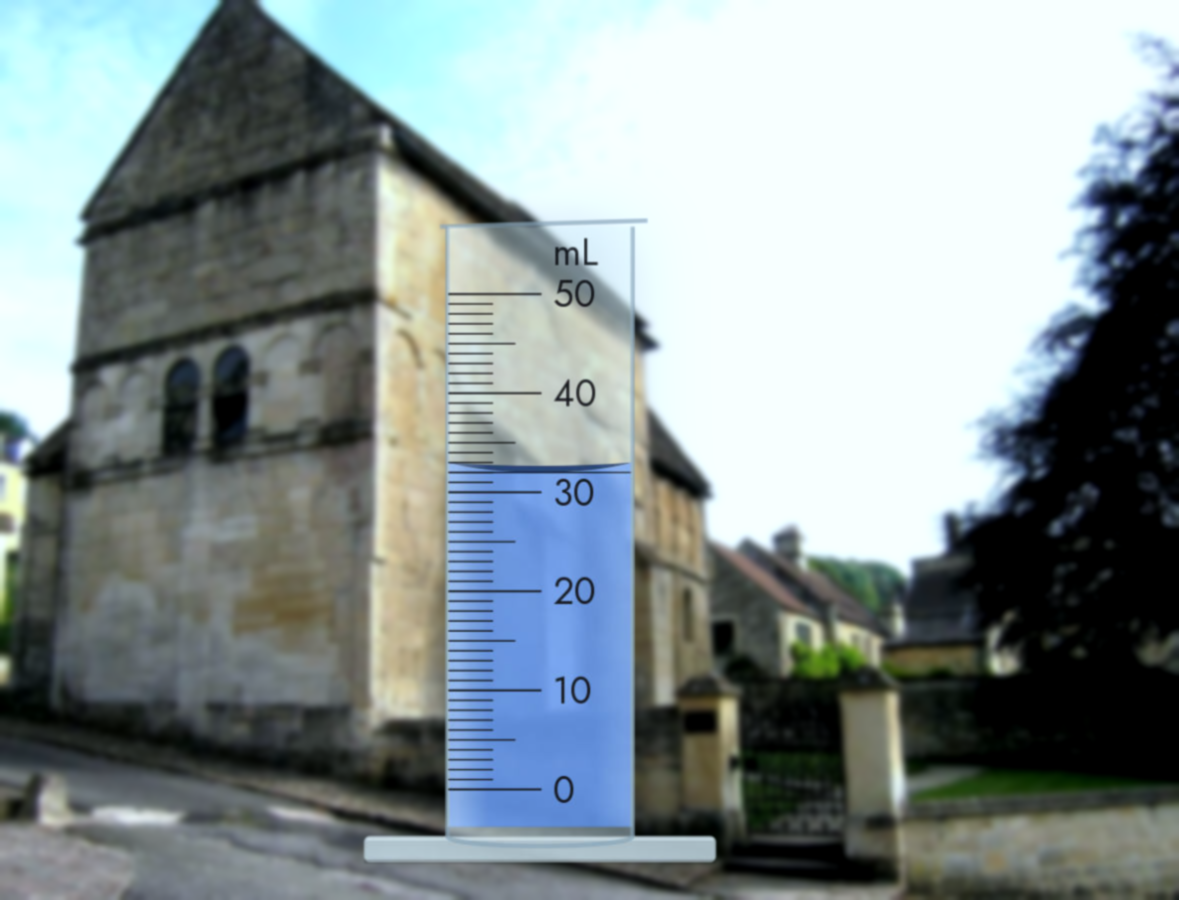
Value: 32
